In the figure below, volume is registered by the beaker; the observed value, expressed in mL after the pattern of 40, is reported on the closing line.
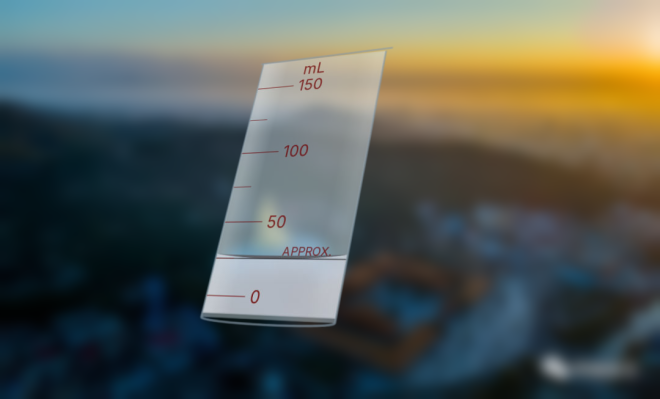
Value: 25
